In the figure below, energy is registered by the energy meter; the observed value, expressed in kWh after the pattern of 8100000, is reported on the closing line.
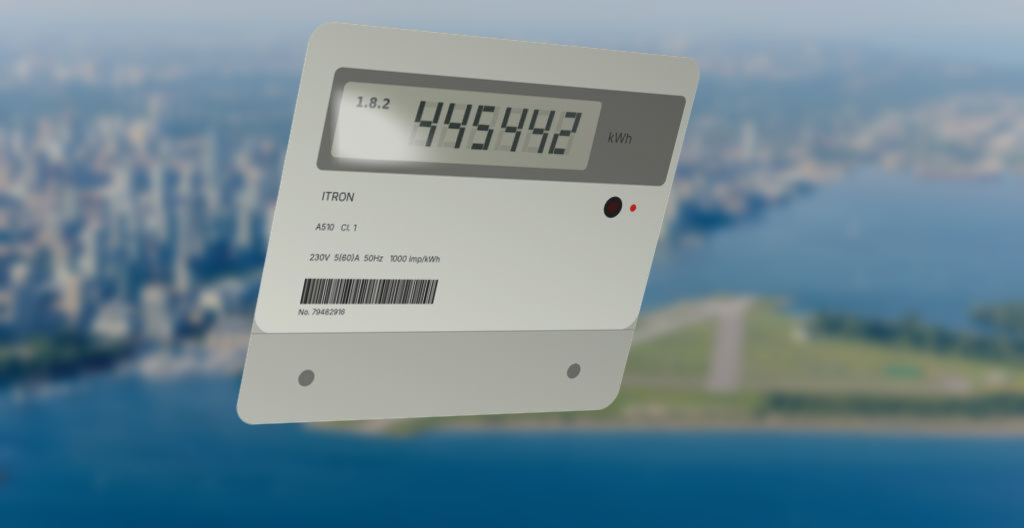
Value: 445442
